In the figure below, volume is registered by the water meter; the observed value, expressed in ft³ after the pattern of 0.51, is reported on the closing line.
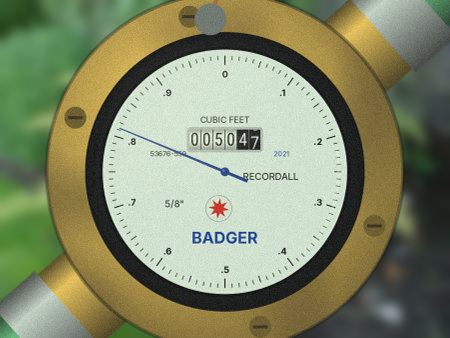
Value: 5046.81
